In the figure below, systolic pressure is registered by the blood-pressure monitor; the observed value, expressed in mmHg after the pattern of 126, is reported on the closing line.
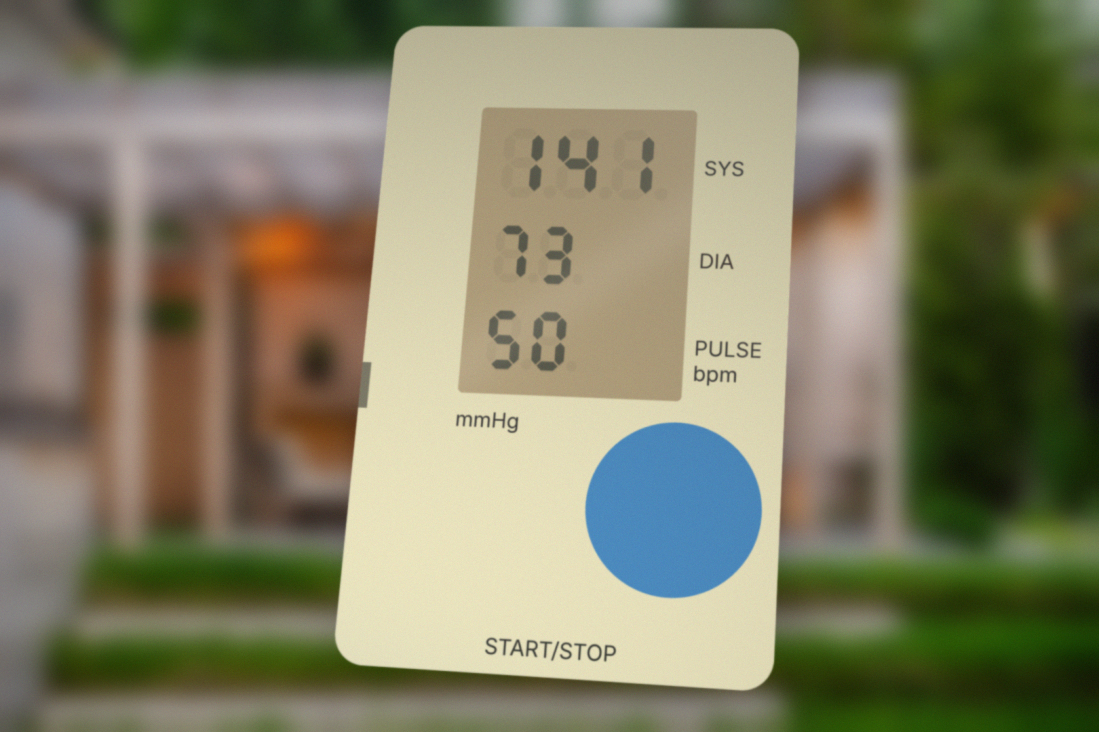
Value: 141
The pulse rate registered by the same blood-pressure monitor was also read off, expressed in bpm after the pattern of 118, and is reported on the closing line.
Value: 50
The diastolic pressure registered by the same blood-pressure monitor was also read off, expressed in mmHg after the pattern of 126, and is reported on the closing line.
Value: 73
